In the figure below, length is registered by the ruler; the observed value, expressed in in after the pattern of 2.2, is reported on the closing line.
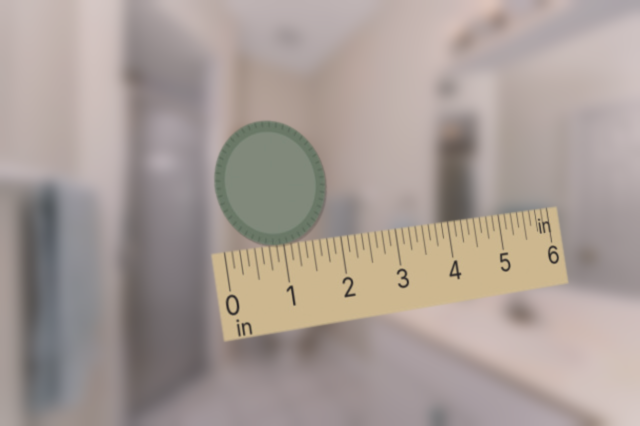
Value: 1.875
